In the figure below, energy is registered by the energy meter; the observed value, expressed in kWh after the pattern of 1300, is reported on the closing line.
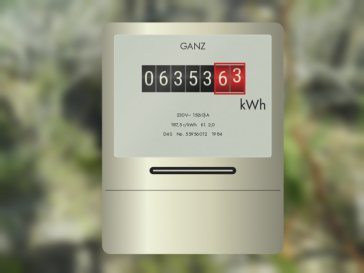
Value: 6353.63
